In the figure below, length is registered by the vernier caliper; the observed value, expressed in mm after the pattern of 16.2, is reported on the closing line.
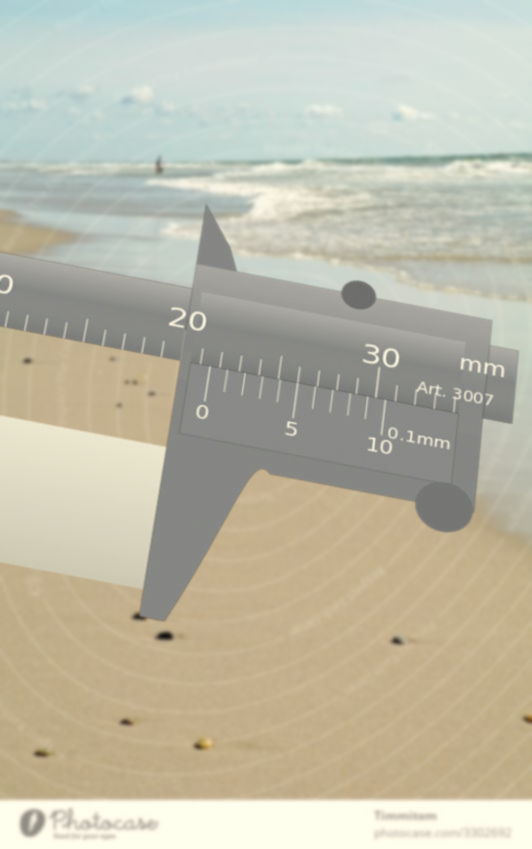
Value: 21.5
